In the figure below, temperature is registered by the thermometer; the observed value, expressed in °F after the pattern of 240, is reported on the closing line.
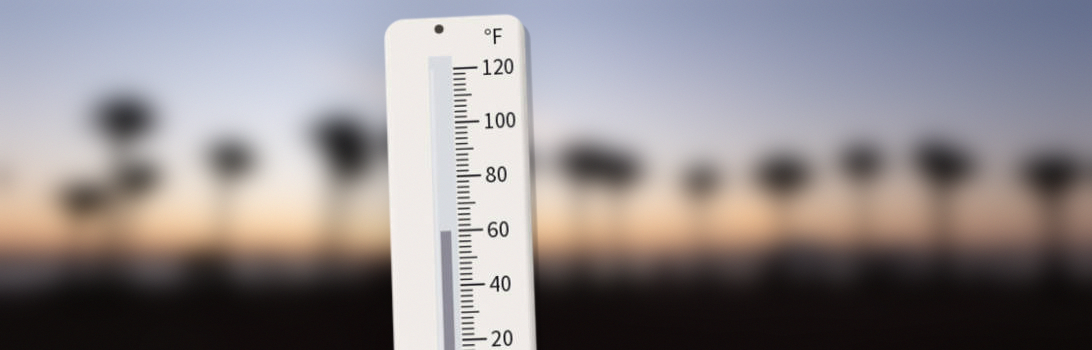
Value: 60
